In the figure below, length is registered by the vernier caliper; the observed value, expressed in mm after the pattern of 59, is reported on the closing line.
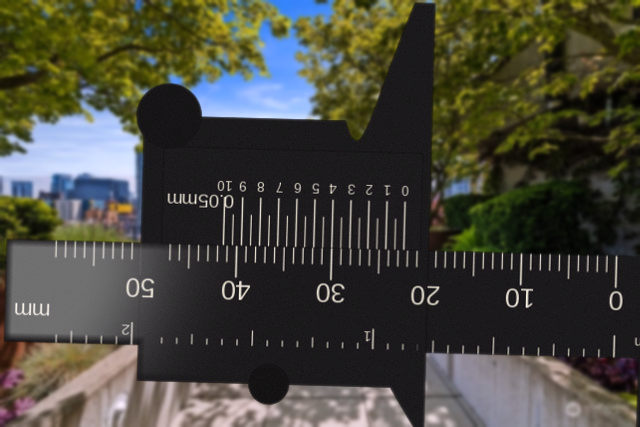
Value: 22.4
